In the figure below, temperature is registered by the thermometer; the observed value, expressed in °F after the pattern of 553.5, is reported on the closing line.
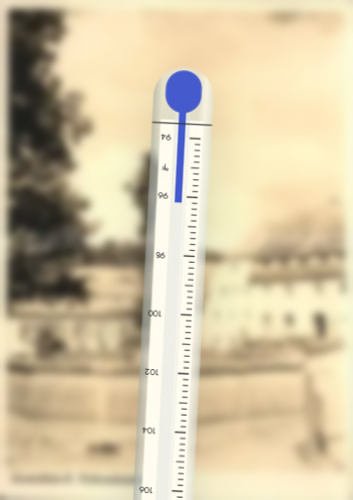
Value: 96.2
